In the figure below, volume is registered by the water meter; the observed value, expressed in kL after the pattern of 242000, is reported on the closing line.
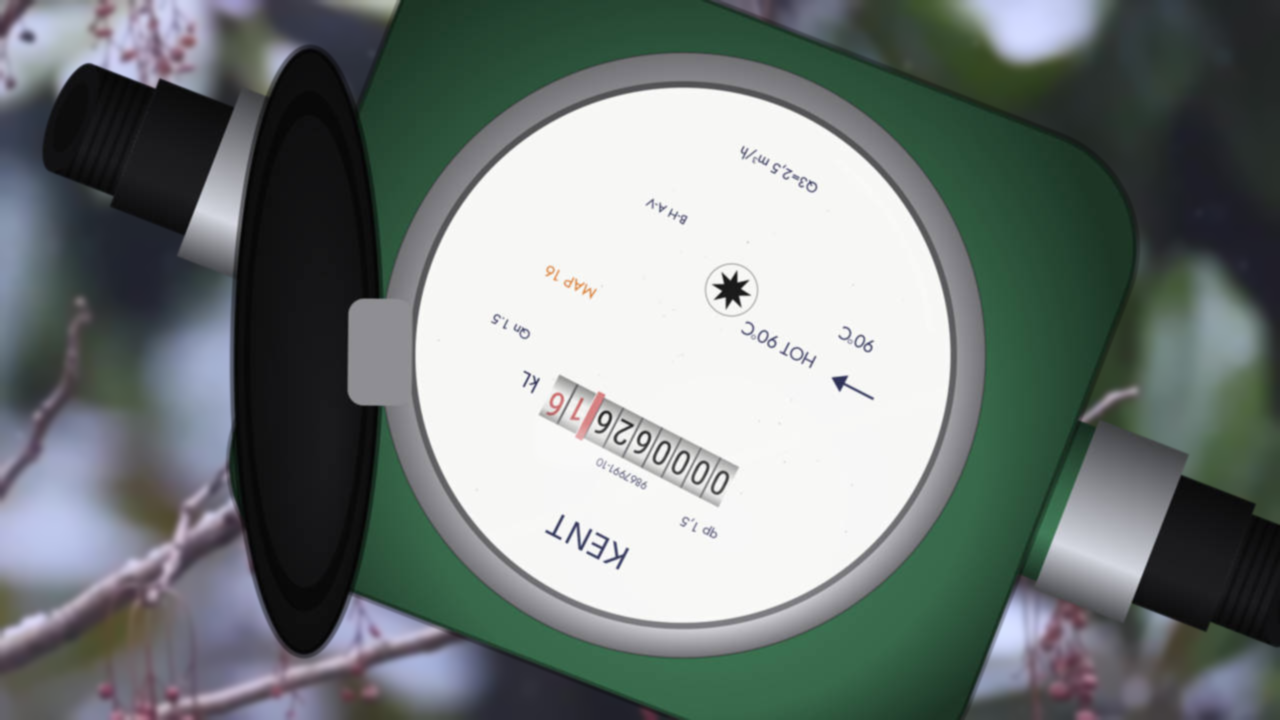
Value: 626.16
